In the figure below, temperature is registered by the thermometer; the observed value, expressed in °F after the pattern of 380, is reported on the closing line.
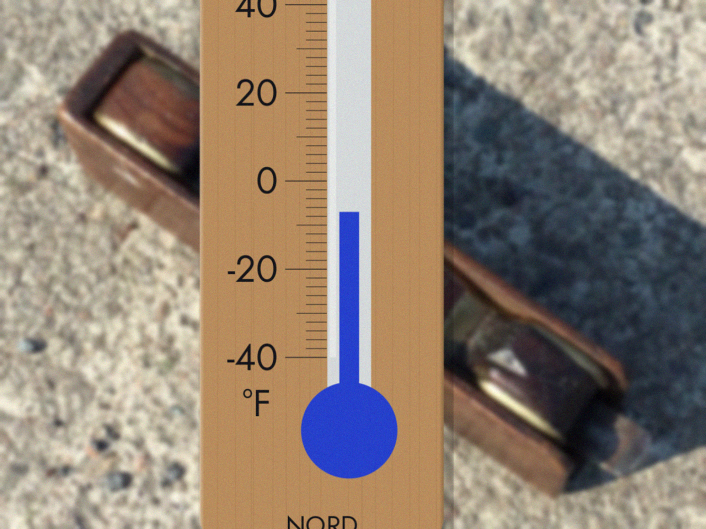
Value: -7
